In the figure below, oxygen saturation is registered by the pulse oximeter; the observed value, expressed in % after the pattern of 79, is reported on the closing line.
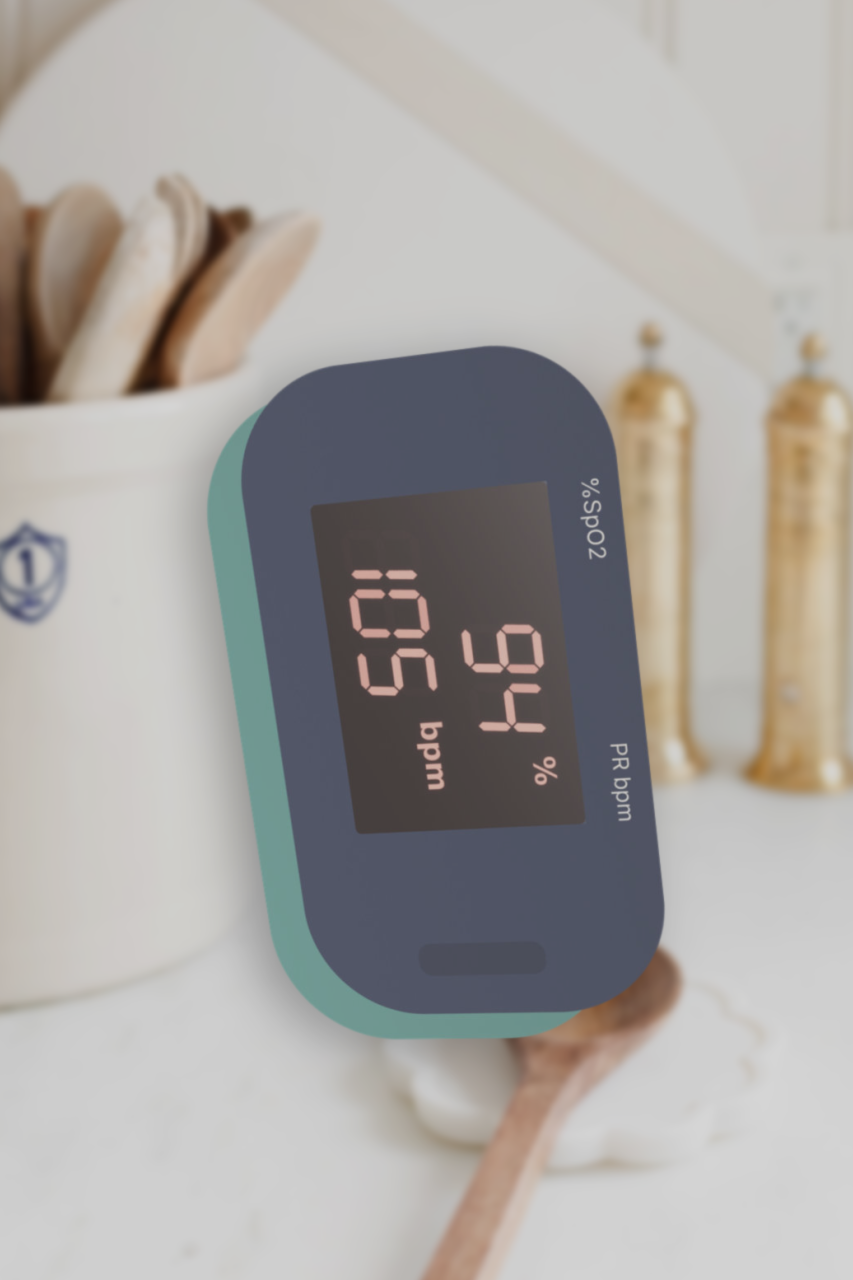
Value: 94
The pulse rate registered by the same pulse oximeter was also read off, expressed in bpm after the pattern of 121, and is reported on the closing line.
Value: 105
